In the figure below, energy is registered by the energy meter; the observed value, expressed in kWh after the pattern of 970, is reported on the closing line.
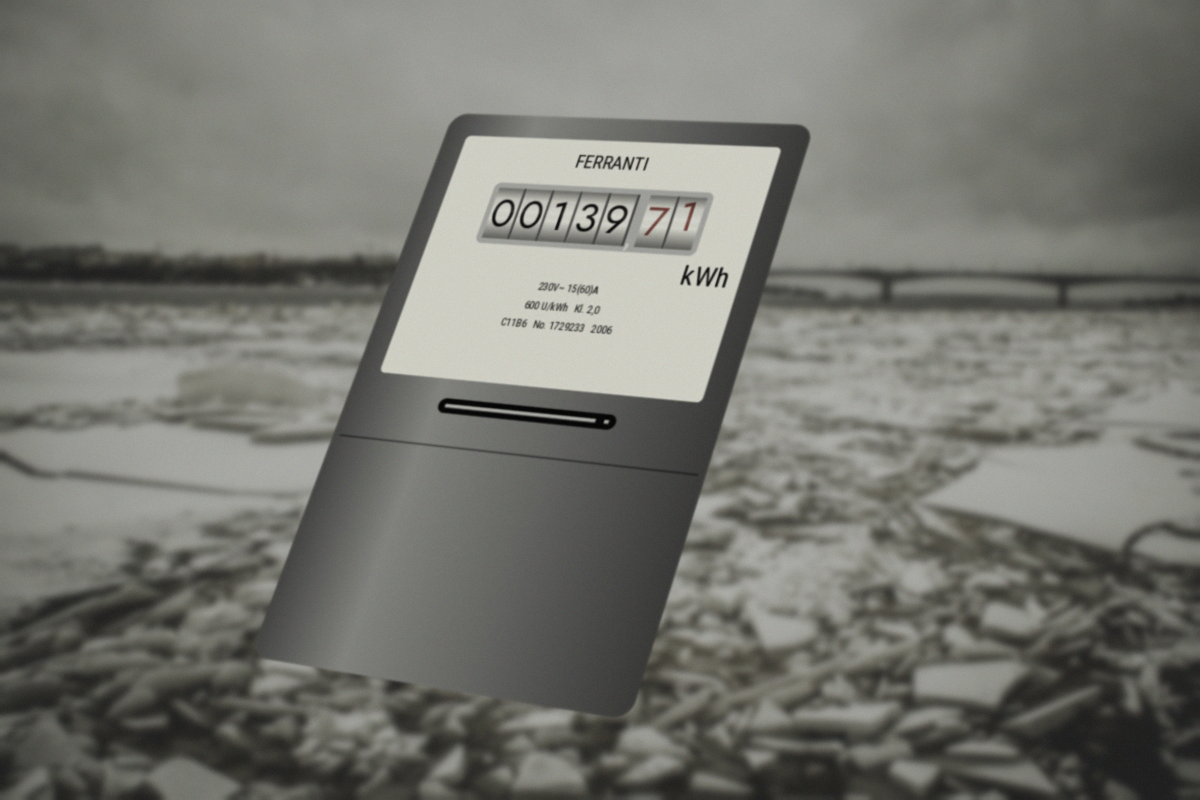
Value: 139.71
